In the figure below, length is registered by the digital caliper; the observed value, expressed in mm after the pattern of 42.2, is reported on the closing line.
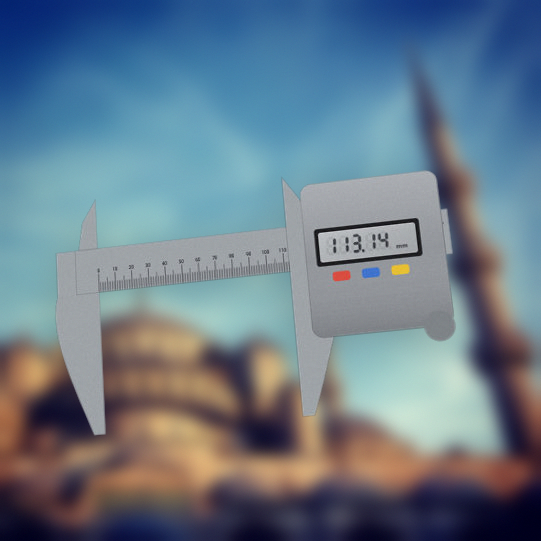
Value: 113.14
